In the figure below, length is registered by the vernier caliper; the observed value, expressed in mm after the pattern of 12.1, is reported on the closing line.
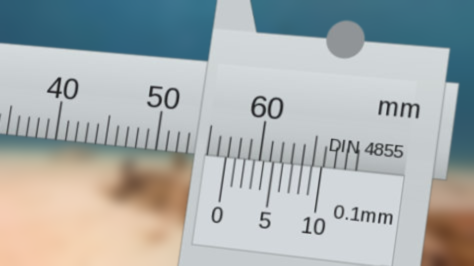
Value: 56.8
